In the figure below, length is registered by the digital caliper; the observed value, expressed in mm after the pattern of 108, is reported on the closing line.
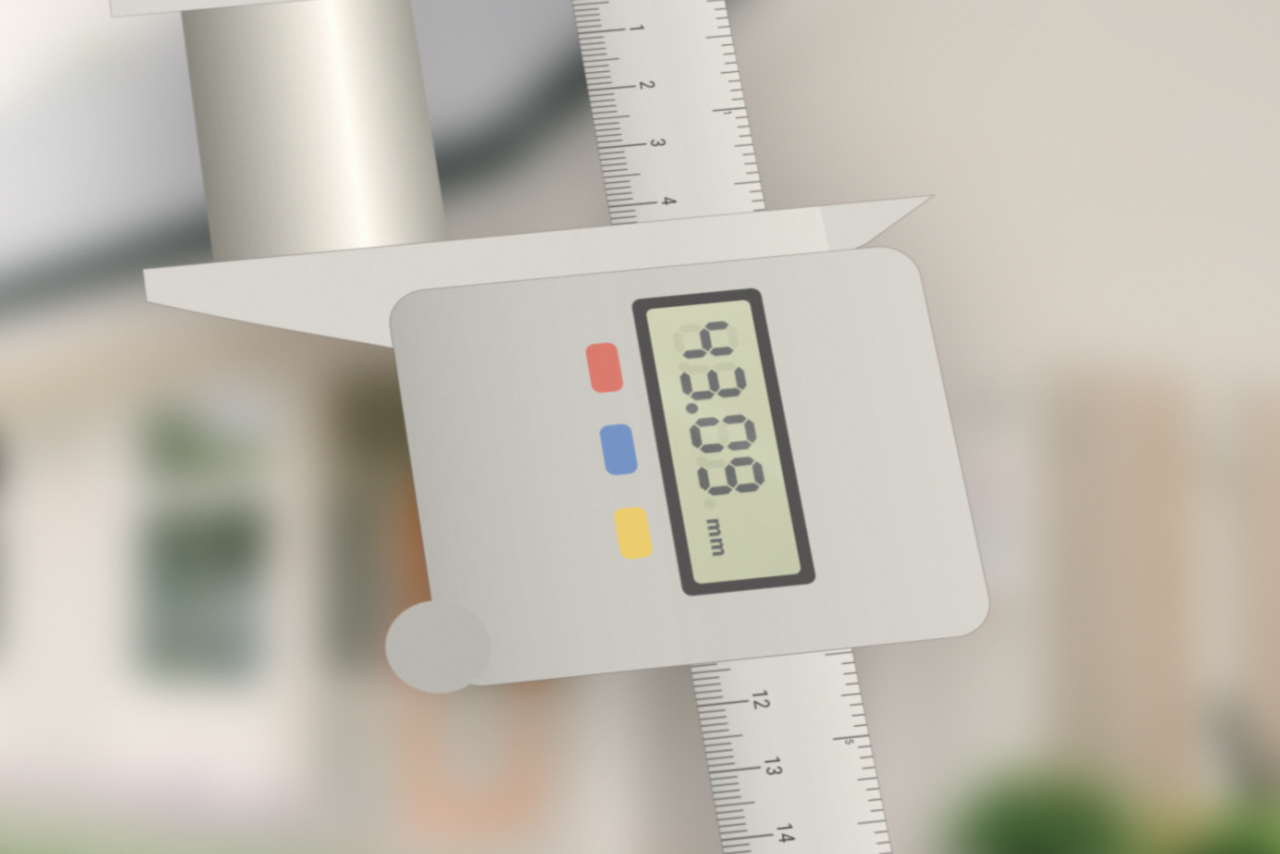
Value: 43.09
